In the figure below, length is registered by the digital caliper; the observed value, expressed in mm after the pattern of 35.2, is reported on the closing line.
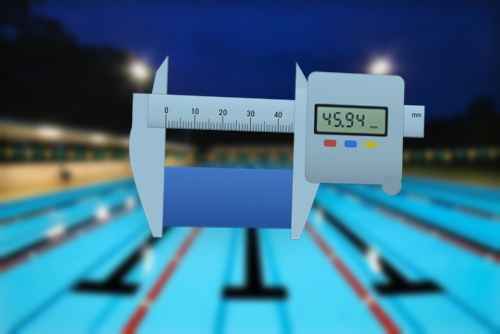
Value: 45.94
